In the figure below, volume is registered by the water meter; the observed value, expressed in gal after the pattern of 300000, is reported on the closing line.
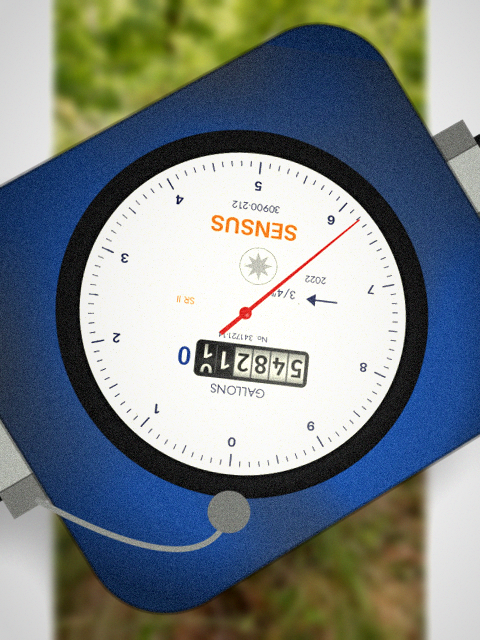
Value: 5482106.2
